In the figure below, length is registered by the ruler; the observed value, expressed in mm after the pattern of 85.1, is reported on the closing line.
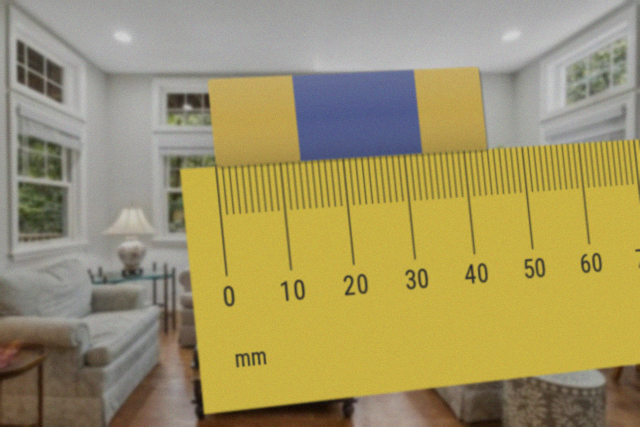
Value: 44
